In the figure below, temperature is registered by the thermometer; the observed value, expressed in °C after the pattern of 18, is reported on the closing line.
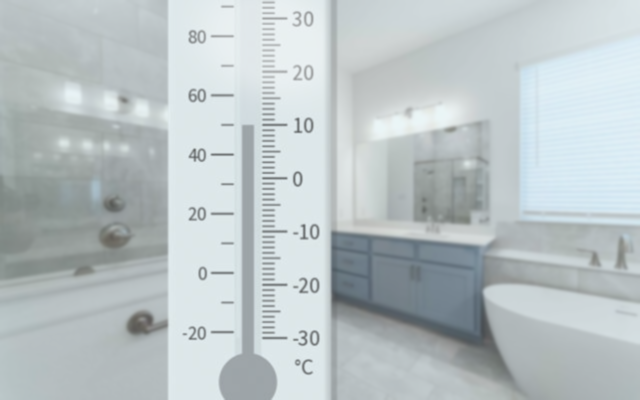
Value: 10
